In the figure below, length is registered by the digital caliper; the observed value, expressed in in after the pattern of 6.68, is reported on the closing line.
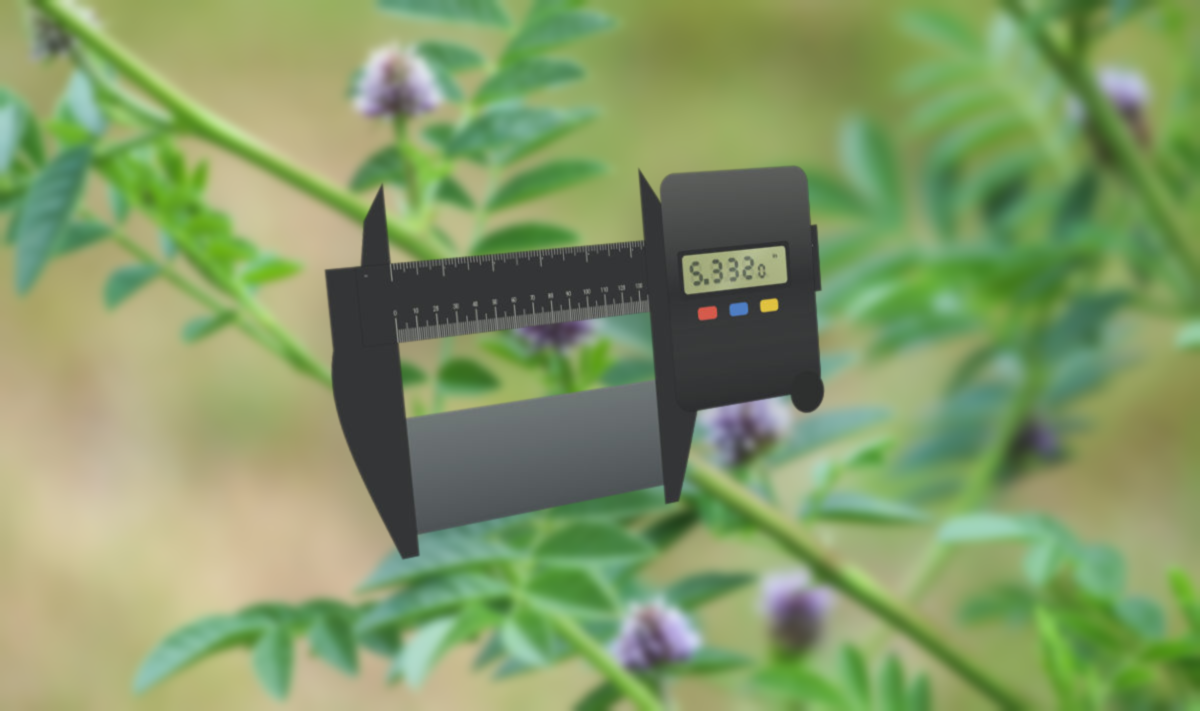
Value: 5.3320
